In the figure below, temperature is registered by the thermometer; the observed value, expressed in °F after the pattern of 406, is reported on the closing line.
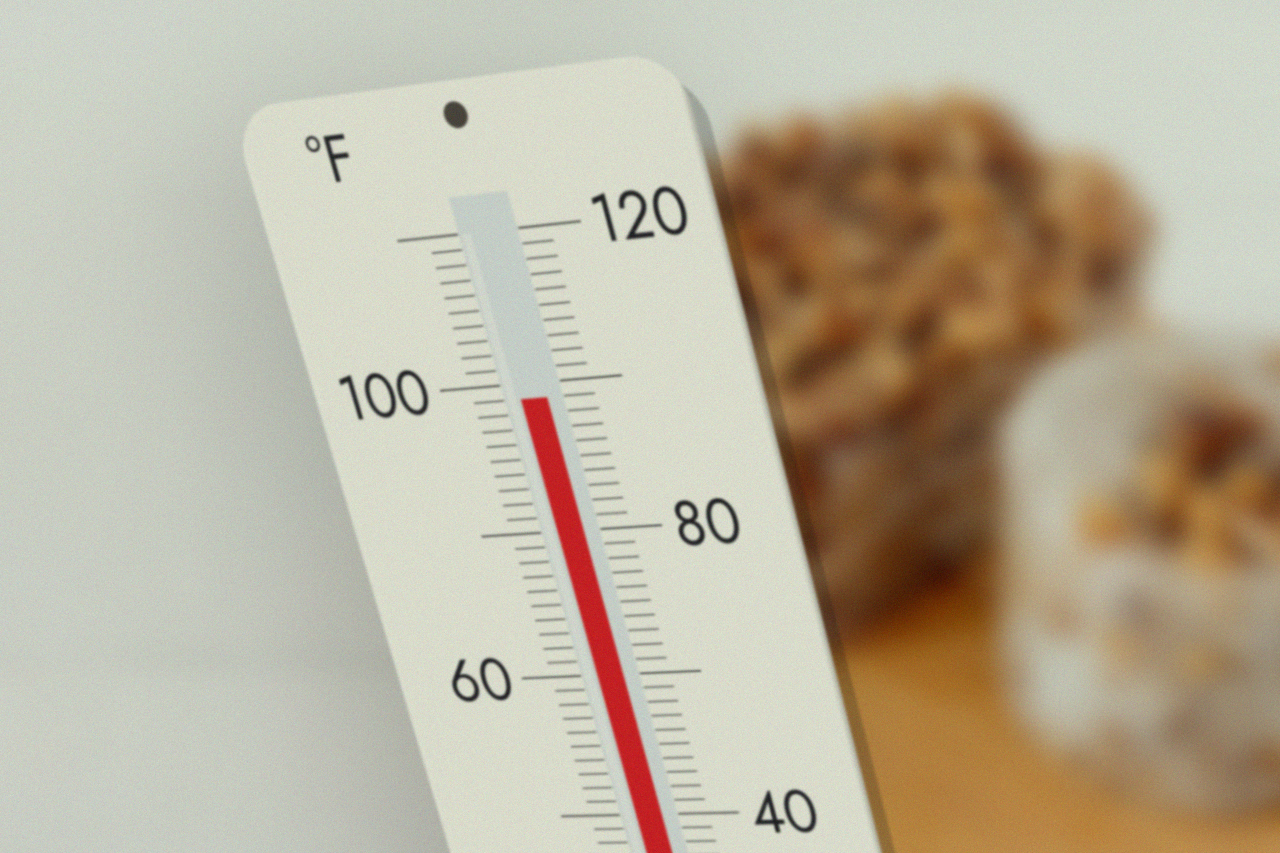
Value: 98
